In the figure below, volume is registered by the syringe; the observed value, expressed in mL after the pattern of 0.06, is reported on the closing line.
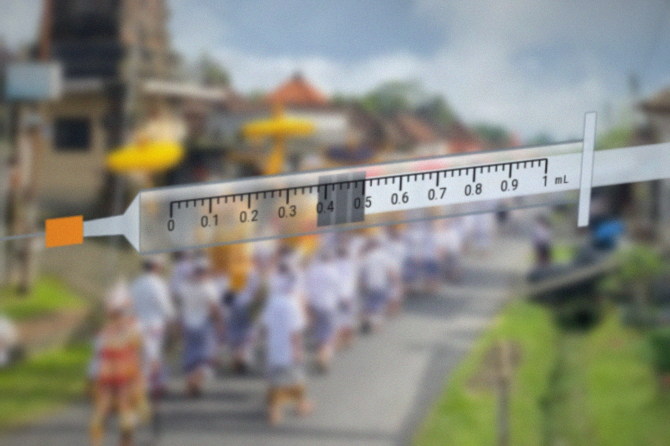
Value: 0.38
